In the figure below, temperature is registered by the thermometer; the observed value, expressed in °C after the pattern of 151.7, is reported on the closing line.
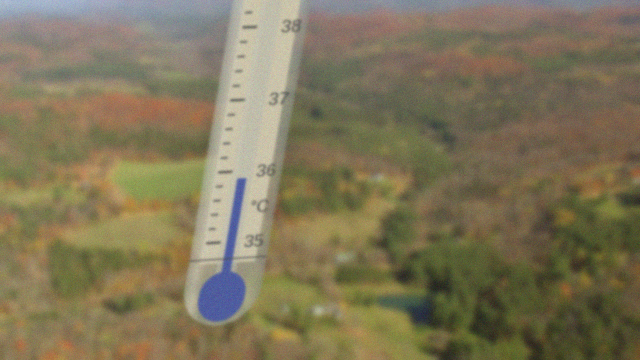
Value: 35.9
